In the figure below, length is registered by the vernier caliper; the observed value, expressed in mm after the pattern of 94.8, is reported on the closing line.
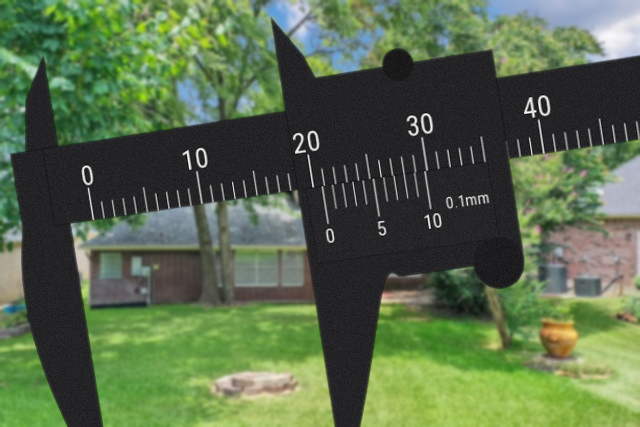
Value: 20.8
